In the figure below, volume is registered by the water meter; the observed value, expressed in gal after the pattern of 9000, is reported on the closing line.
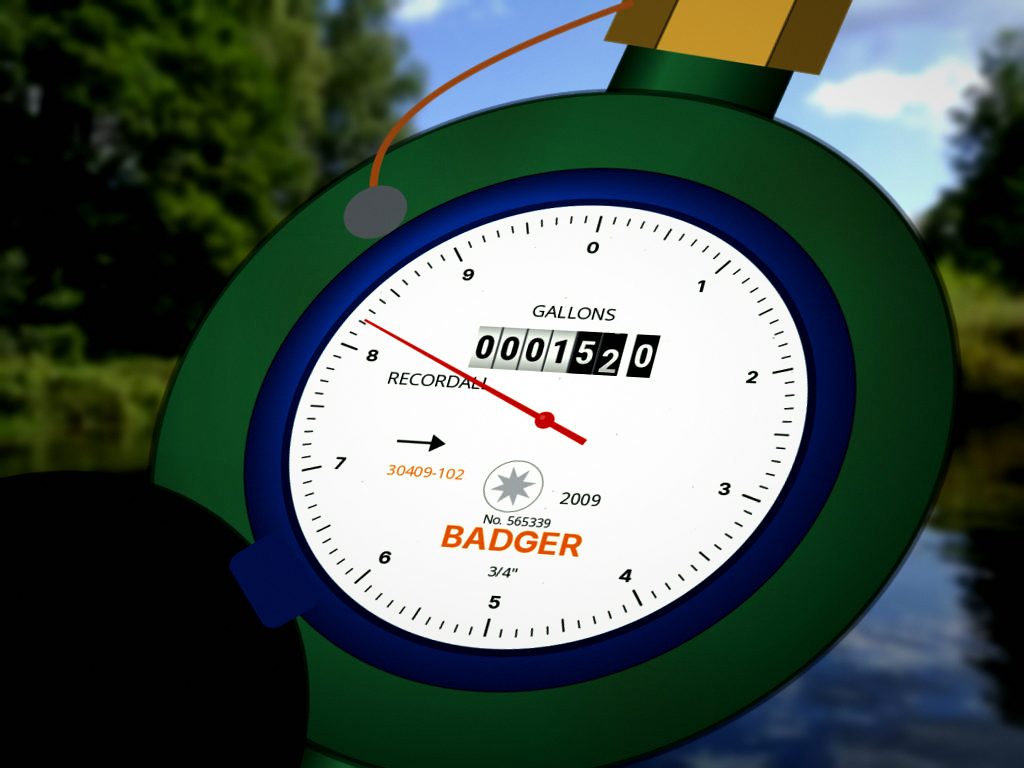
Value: 1518.2
